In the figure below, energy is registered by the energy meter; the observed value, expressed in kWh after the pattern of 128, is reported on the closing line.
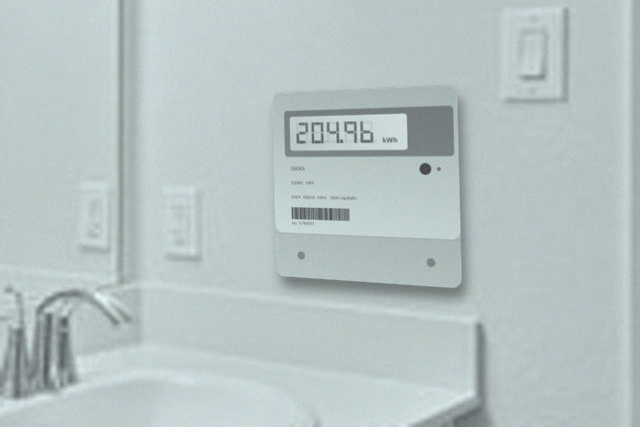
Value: 204.96
